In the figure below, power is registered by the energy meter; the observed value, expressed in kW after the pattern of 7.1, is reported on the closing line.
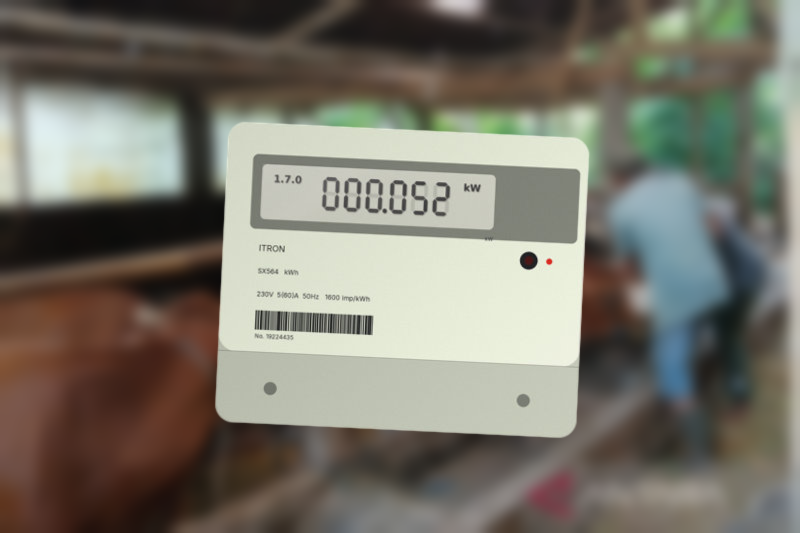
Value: 0.052
